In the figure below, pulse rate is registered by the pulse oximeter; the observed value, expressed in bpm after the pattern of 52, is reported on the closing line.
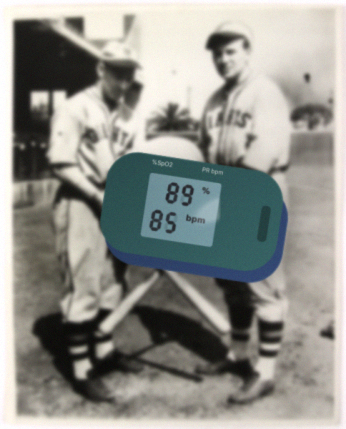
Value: 85
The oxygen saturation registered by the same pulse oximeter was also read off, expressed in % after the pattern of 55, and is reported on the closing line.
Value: 89
